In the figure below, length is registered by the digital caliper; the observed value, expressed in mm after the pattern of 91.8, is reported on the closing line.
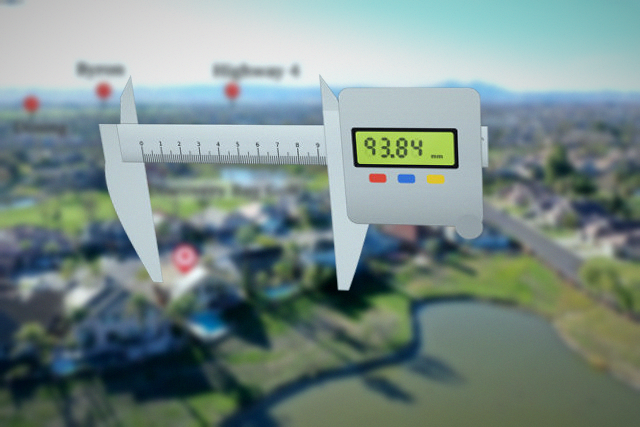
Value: 93.84
